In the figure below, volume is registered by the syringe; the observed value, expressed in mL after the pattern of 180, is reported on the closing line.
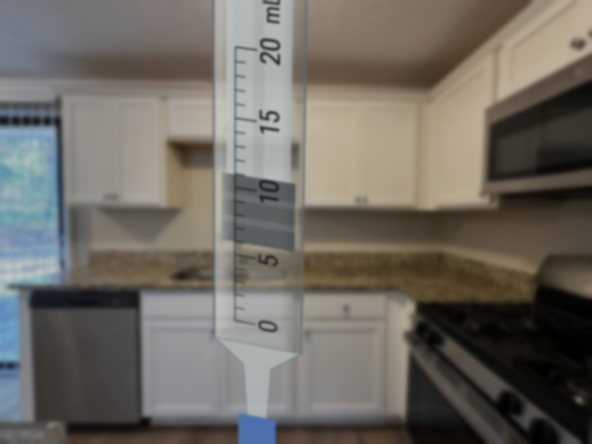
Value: 6
